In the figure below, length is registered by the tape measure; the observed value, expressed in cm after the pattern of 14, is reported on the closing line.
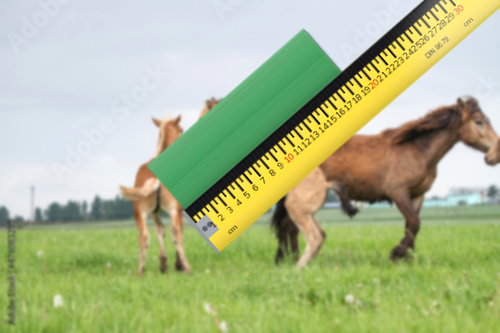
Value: 18.5
